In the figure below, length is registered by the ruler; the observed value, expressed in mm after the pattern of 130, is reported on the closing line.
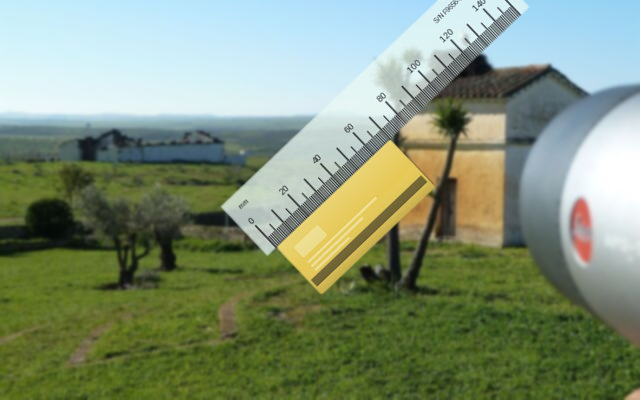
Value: 70
